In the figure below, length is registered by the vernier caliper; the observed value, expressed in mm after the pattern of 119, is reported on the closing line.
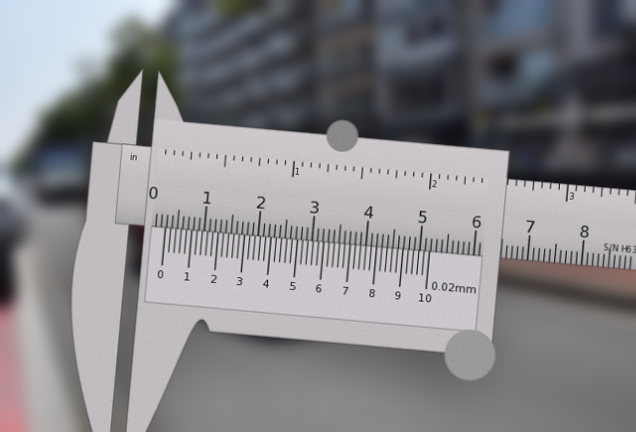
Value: 2.8
